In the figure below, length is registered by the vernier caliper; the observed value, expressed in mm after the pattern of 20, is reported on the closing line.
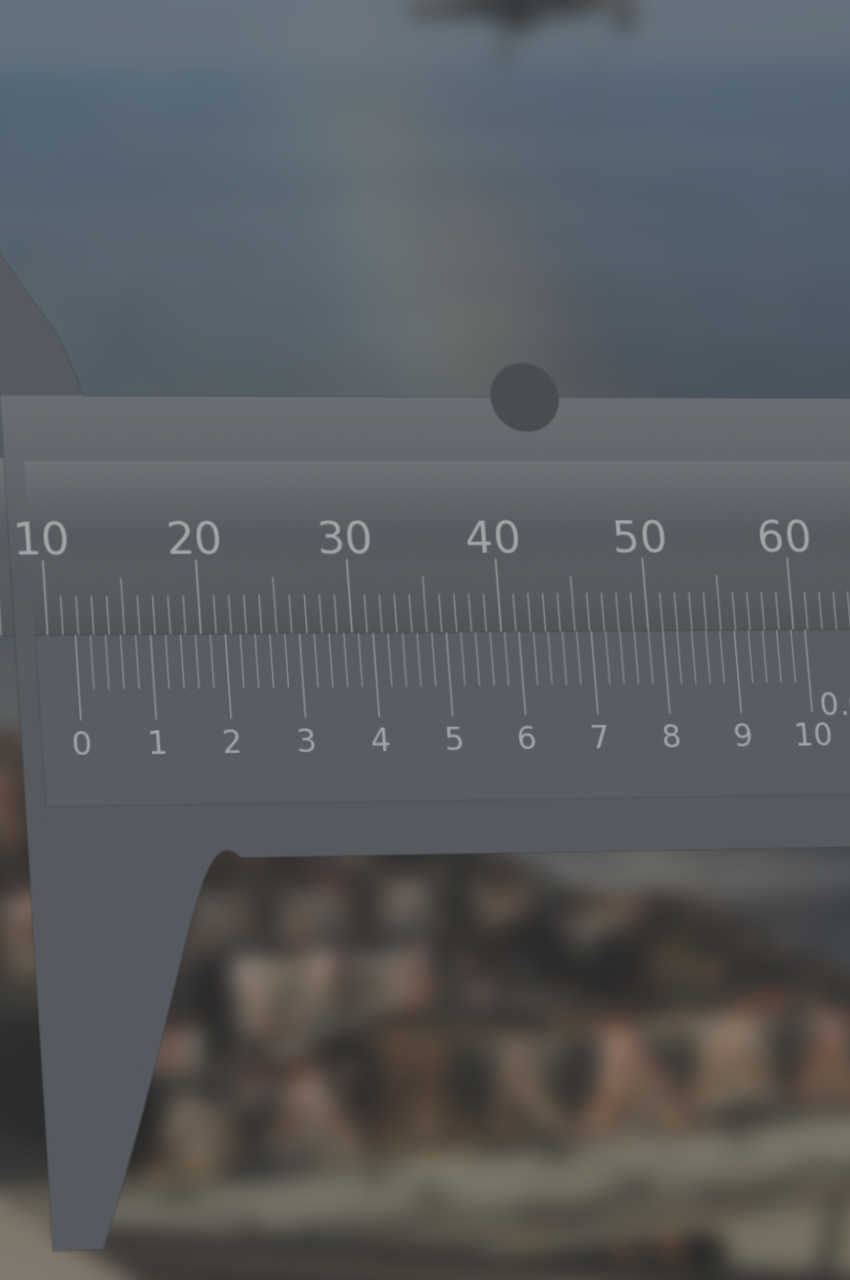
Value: 11.8
